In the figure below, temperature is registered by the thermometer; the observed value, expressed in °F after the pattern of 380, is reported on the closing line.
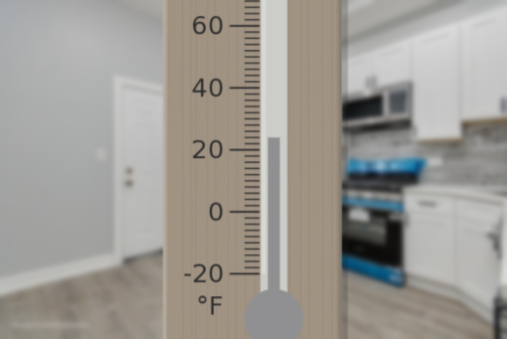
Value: 24
